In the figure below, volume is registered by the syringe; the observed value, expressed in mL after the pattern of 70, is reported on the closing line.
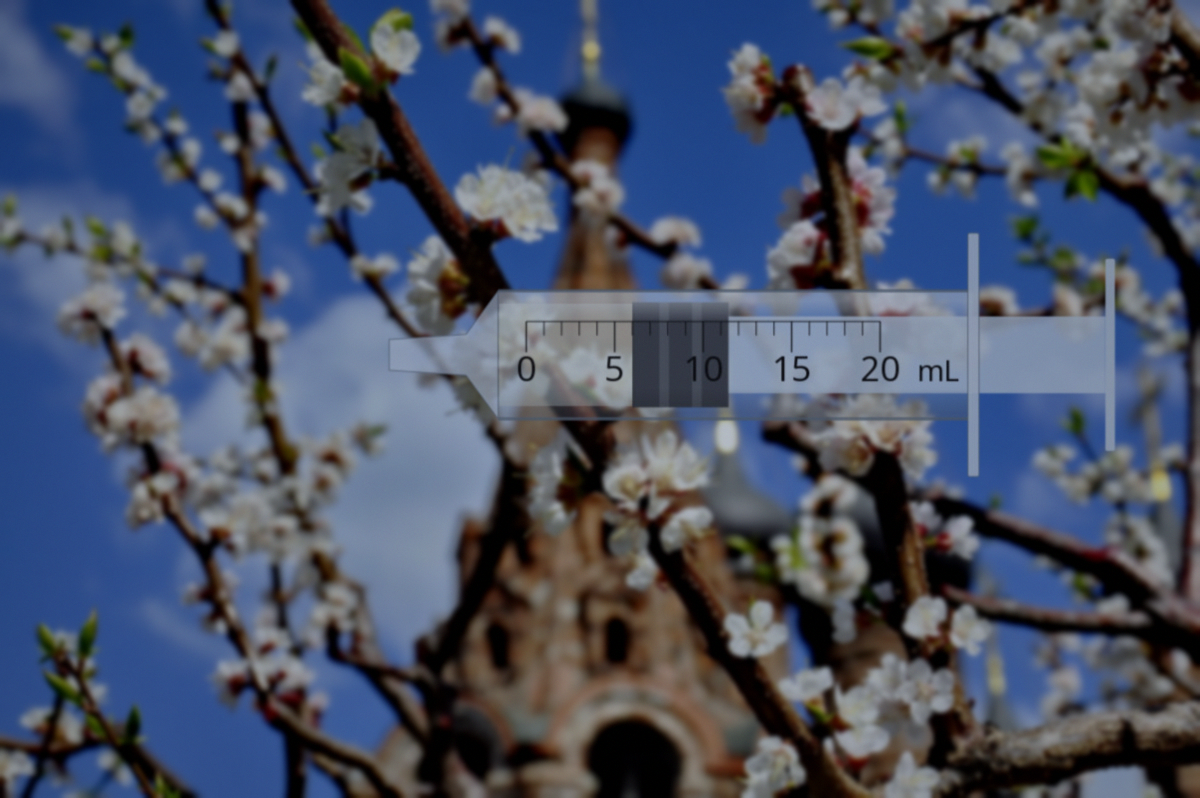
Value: 6
